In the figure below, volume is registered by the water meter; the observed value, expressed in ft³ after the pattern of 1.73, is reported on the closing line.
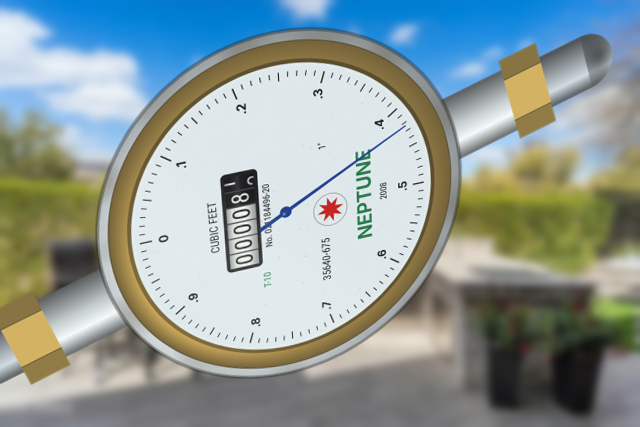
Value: 81.42
